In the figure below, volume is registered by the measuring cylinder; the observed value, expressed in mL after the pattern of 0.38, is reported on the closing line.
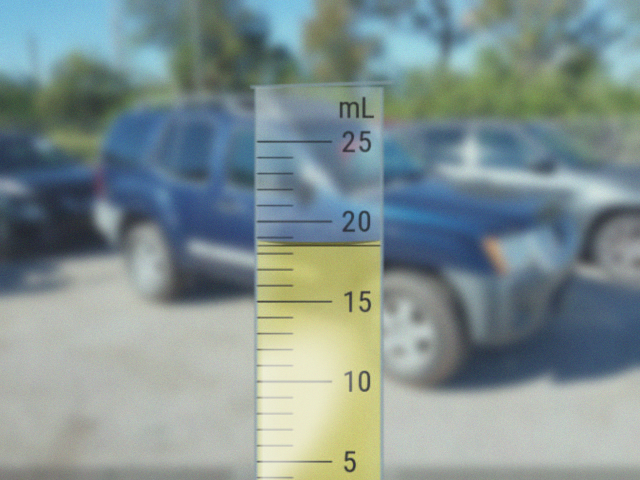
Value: 18.5
